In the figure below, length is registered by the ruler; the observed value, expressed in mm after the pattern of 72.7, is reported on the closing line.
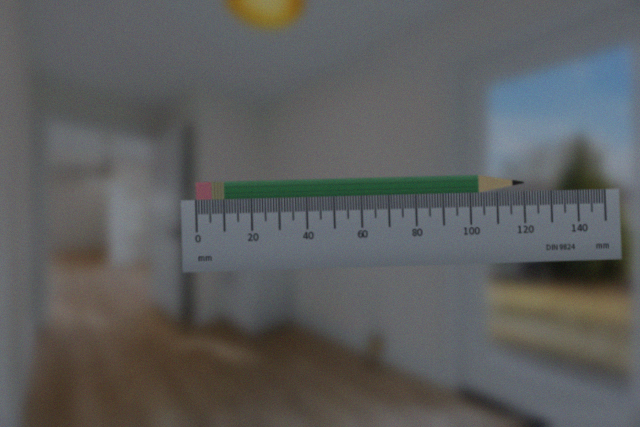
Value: 120
